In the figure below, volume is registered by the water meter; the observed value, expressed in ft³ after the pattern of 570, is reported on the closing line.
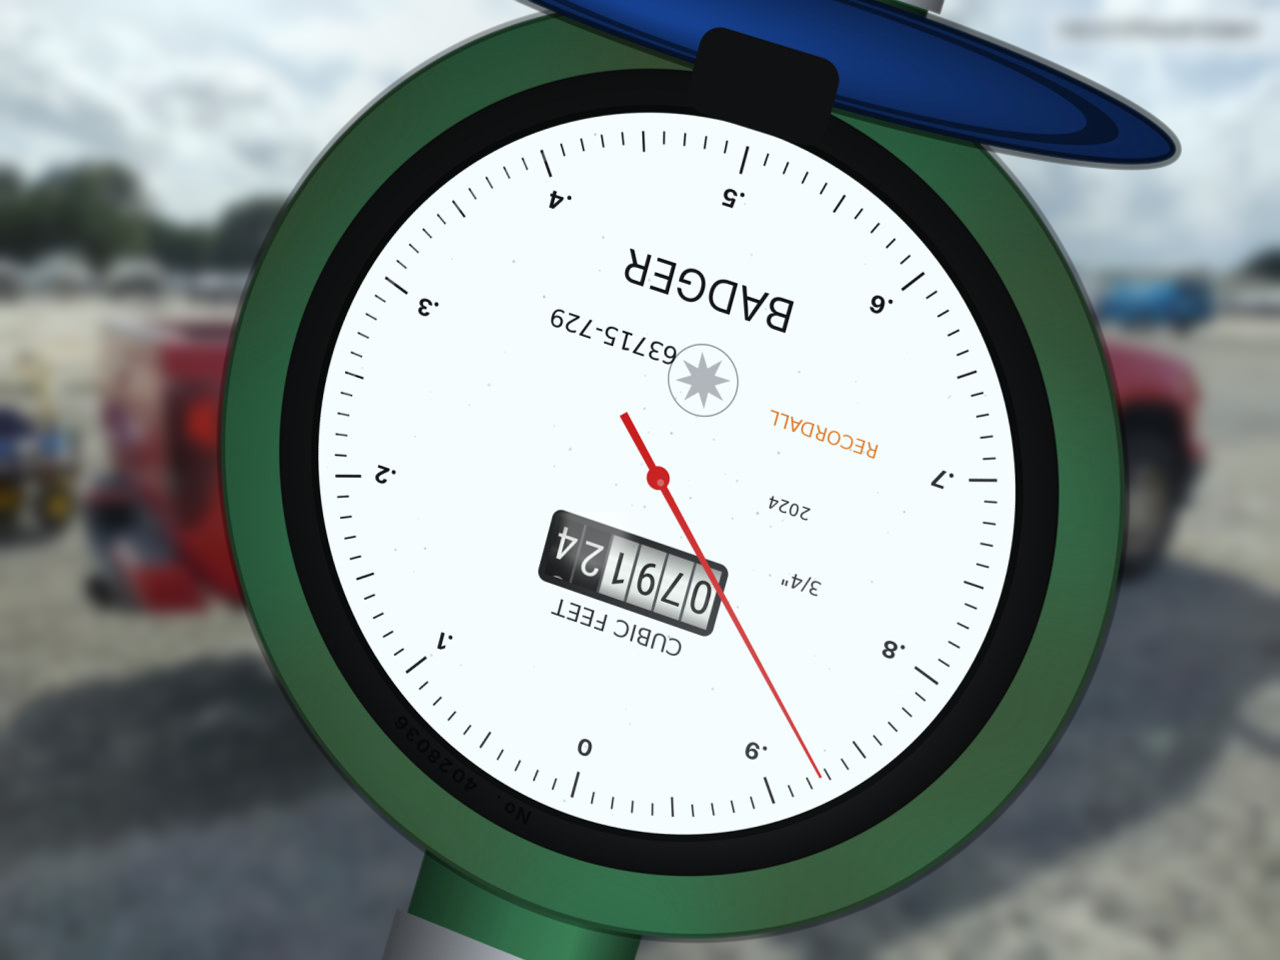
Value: 79123.87
